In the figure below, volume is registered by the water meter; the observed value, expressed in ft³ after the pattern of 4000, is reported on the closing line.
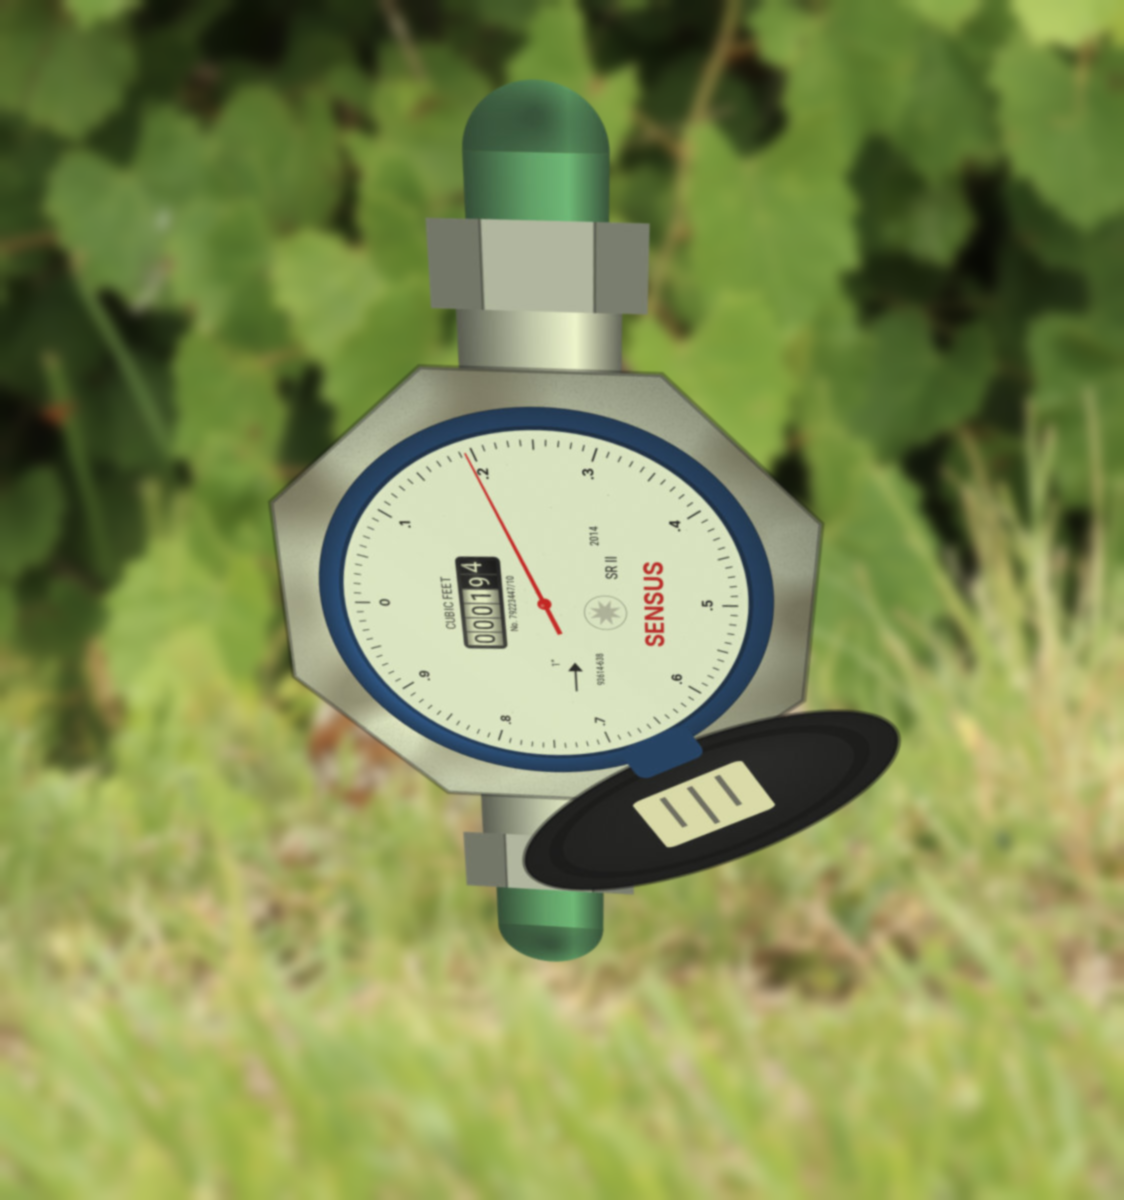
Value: 194.19
